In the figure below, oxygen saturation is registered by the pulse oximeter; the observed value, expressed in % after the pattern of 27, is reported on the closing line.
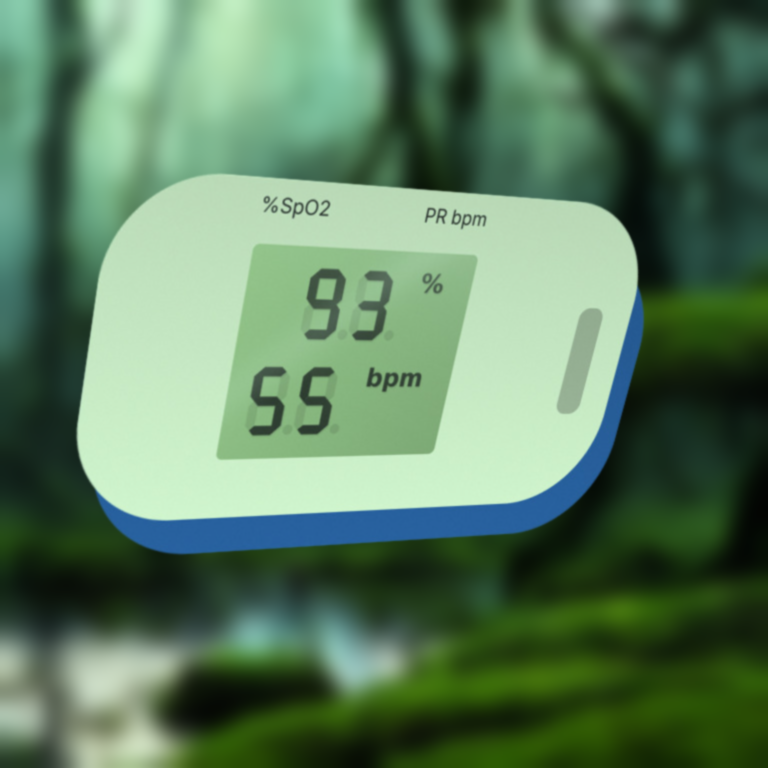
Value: 93
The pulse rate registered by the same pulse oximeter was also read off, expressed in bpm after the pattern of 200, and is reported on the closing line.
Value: 55
